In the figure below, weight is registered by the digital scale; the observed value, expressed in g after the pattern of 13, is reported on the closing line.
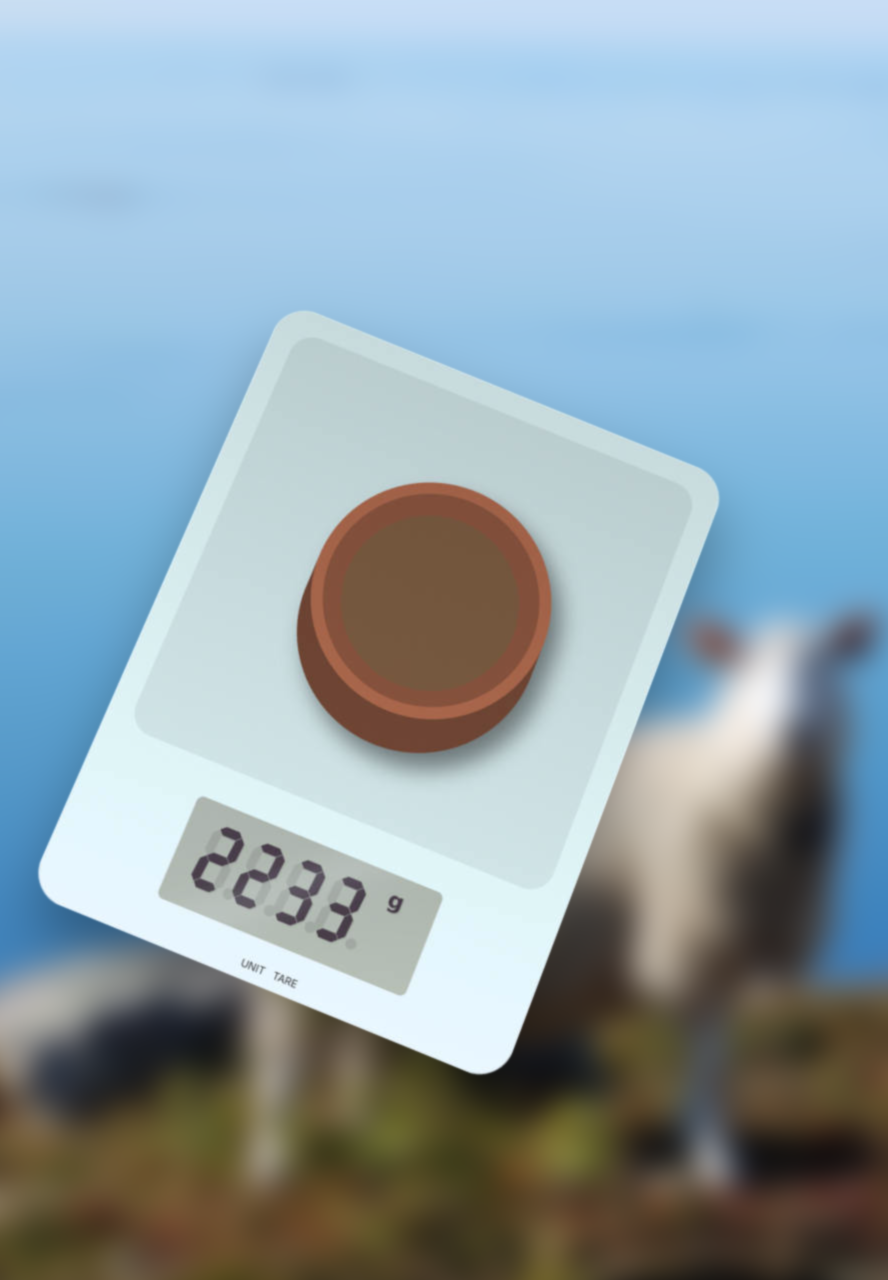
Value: 2233
